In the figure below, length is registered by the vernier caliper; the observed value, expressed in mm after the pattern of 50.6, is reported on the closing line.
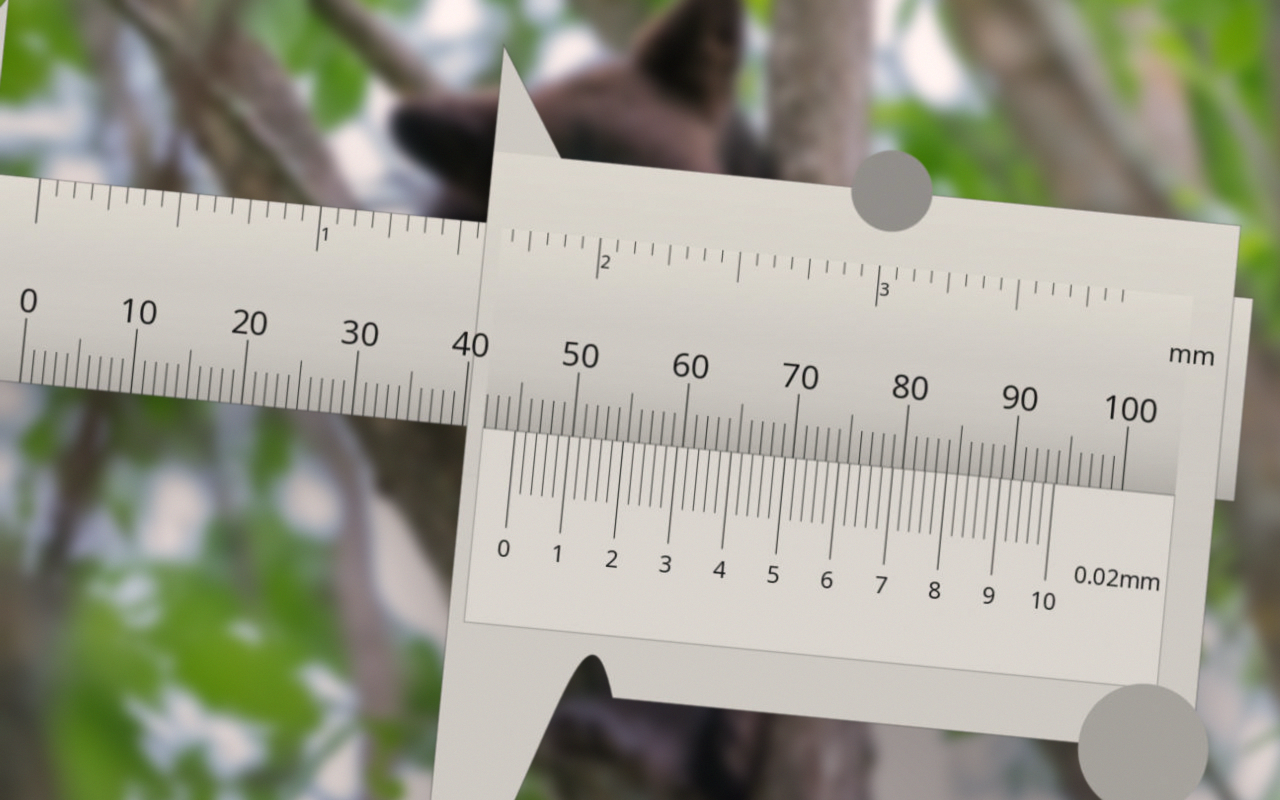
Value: 44.8
